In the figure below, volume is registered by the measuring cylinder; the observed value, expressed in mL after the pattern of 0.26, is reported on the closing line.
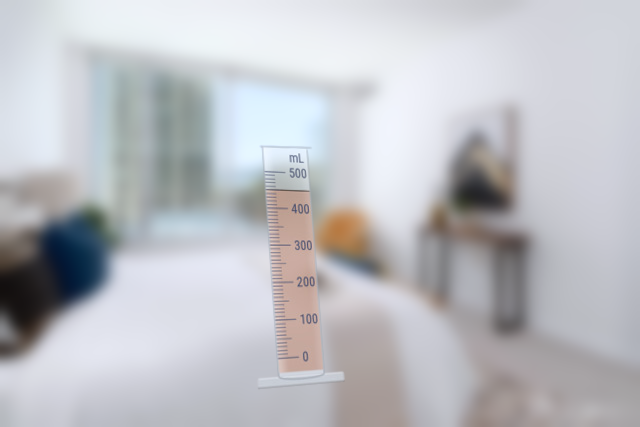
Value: 450
